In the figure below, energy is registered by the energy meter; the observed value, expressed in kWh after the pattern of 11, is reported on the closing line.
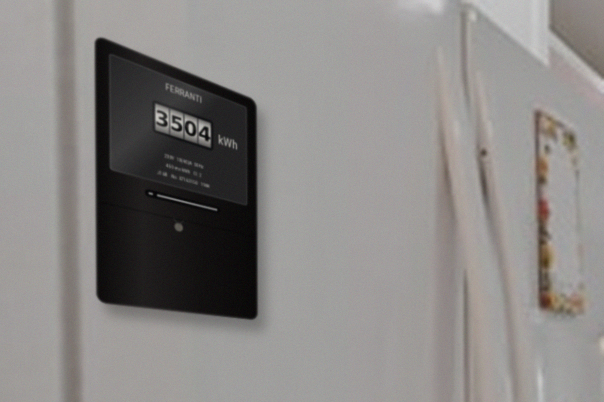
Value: 3504
